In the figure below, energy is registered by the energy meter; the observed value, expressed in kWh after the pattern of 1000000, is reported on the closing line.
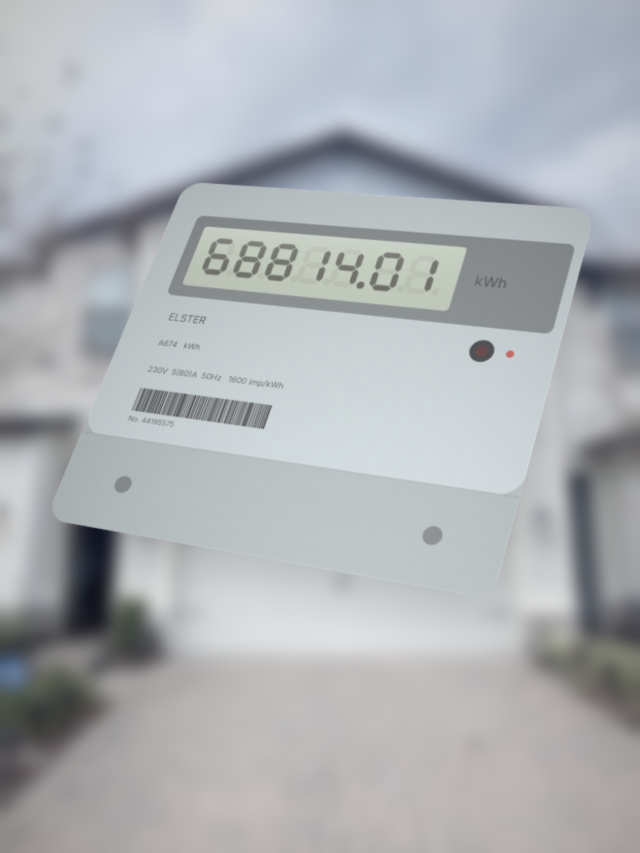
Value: 68814.01
